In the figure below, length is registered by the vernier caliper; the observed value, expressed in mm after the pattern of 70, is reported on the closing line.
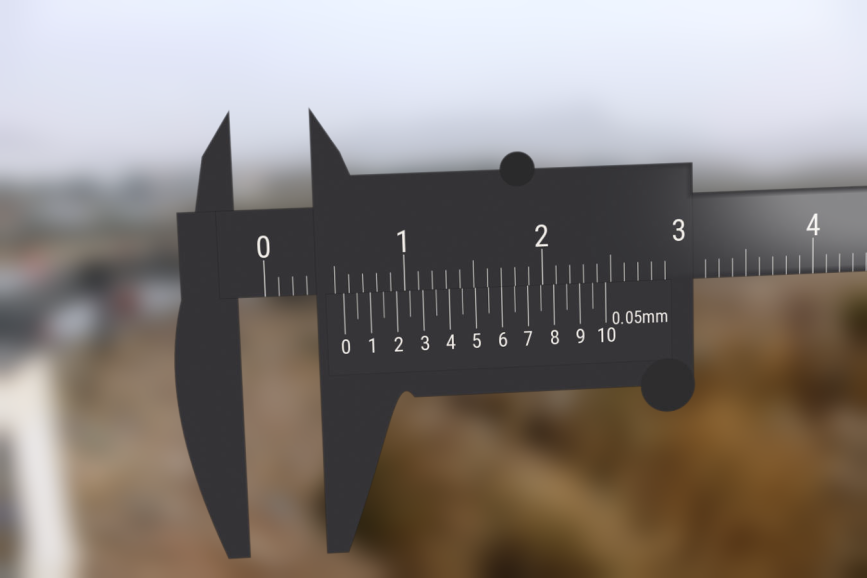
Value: 5.6
